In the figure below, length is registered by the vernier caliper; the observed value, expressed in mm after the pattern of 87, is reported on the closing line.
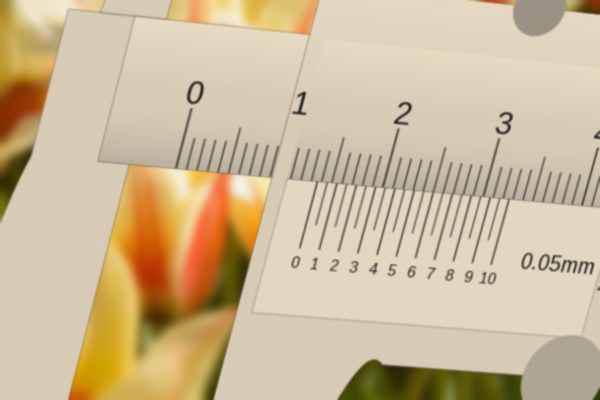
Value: 13.6
